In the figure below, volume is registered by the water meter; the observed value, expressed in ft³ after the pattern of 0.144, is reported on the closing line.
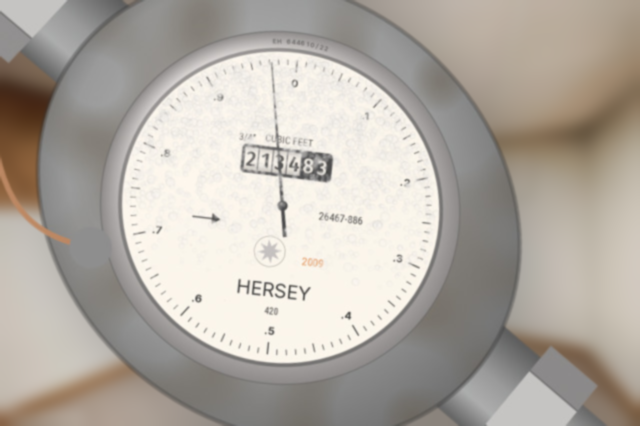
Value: 213482.97
